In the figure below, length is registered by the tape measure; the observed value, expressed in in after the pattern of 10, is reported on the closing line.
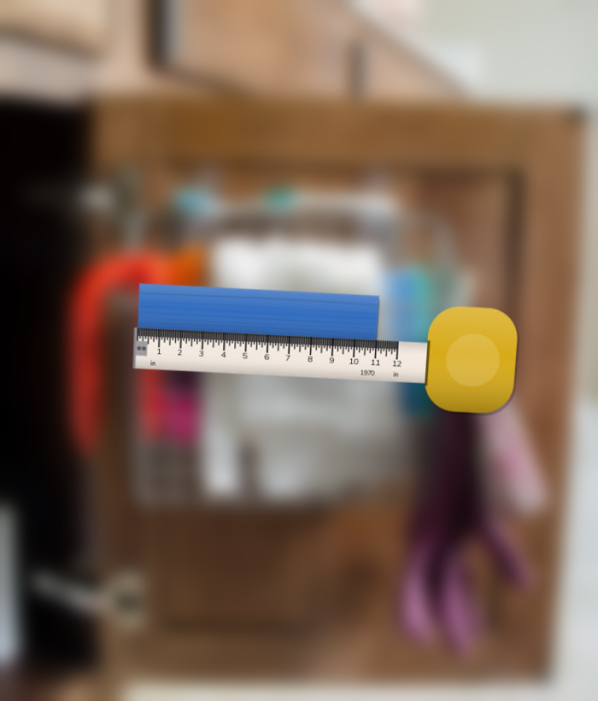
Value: 11
